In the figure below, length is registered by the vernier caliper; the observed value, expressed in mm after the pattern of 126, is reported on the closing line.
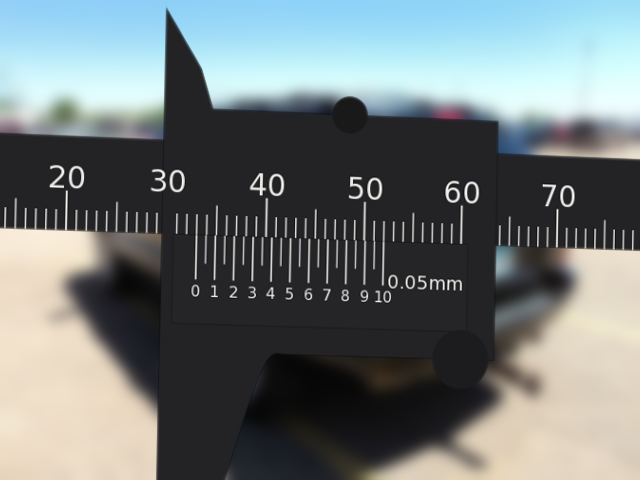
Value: 33.0
